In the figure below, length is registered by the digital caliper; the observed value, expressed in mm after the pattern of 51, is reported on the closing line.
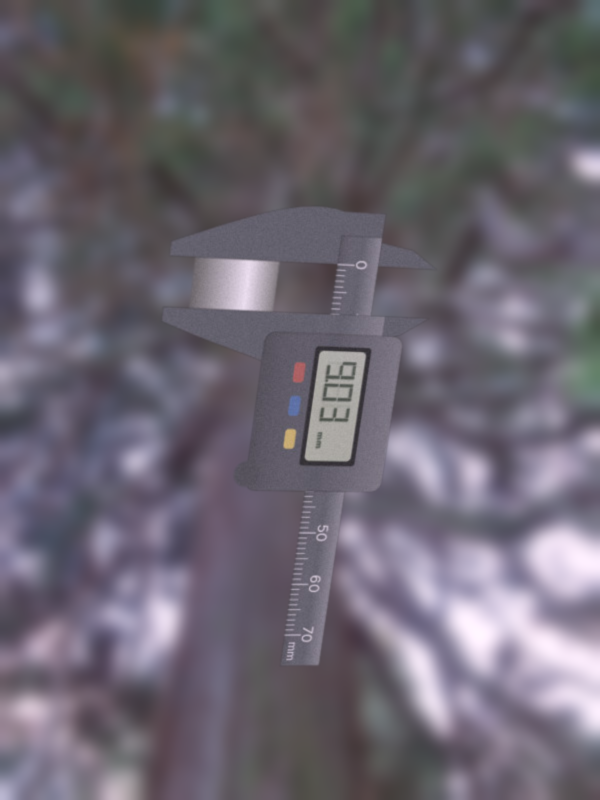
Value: 9.03
